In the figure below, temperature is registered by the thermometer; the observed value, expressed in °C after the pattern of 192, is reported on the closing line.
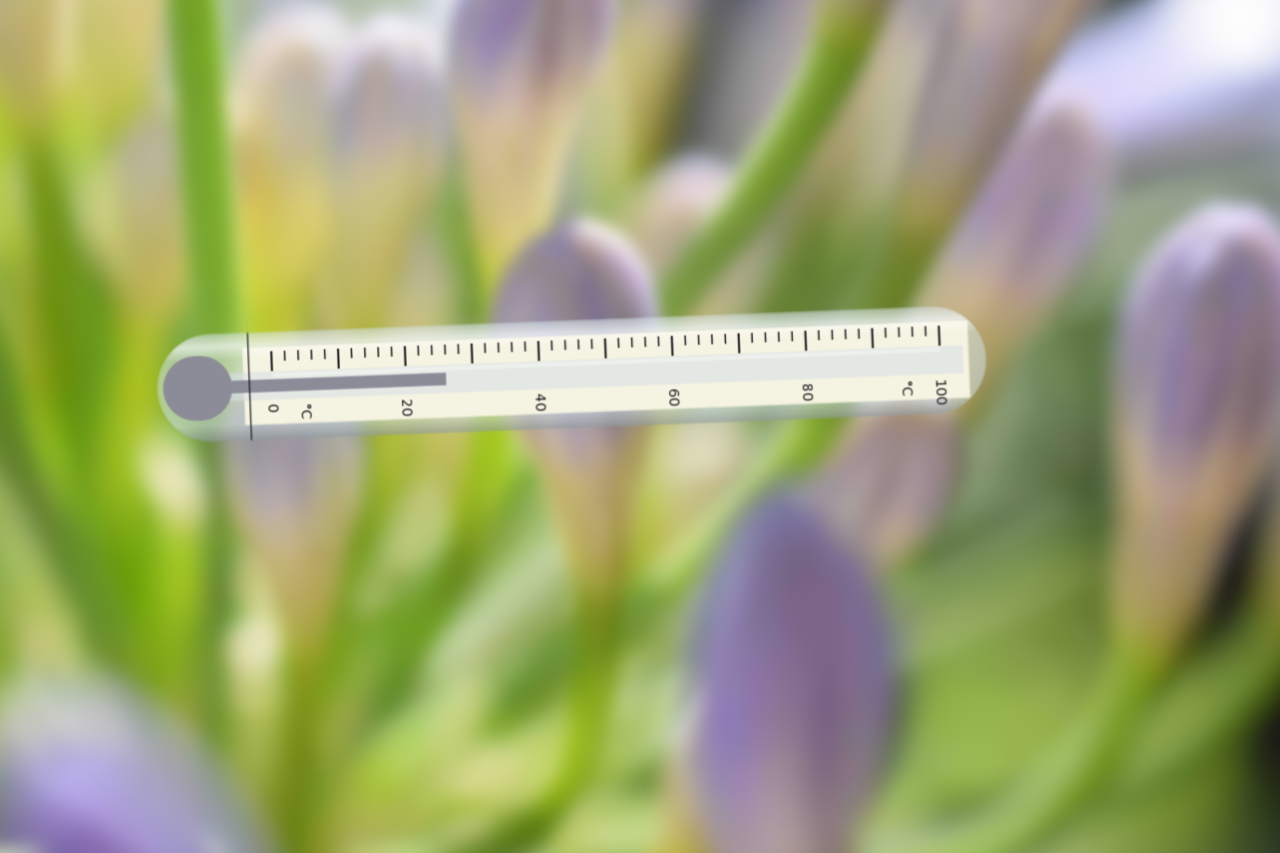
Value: 26
